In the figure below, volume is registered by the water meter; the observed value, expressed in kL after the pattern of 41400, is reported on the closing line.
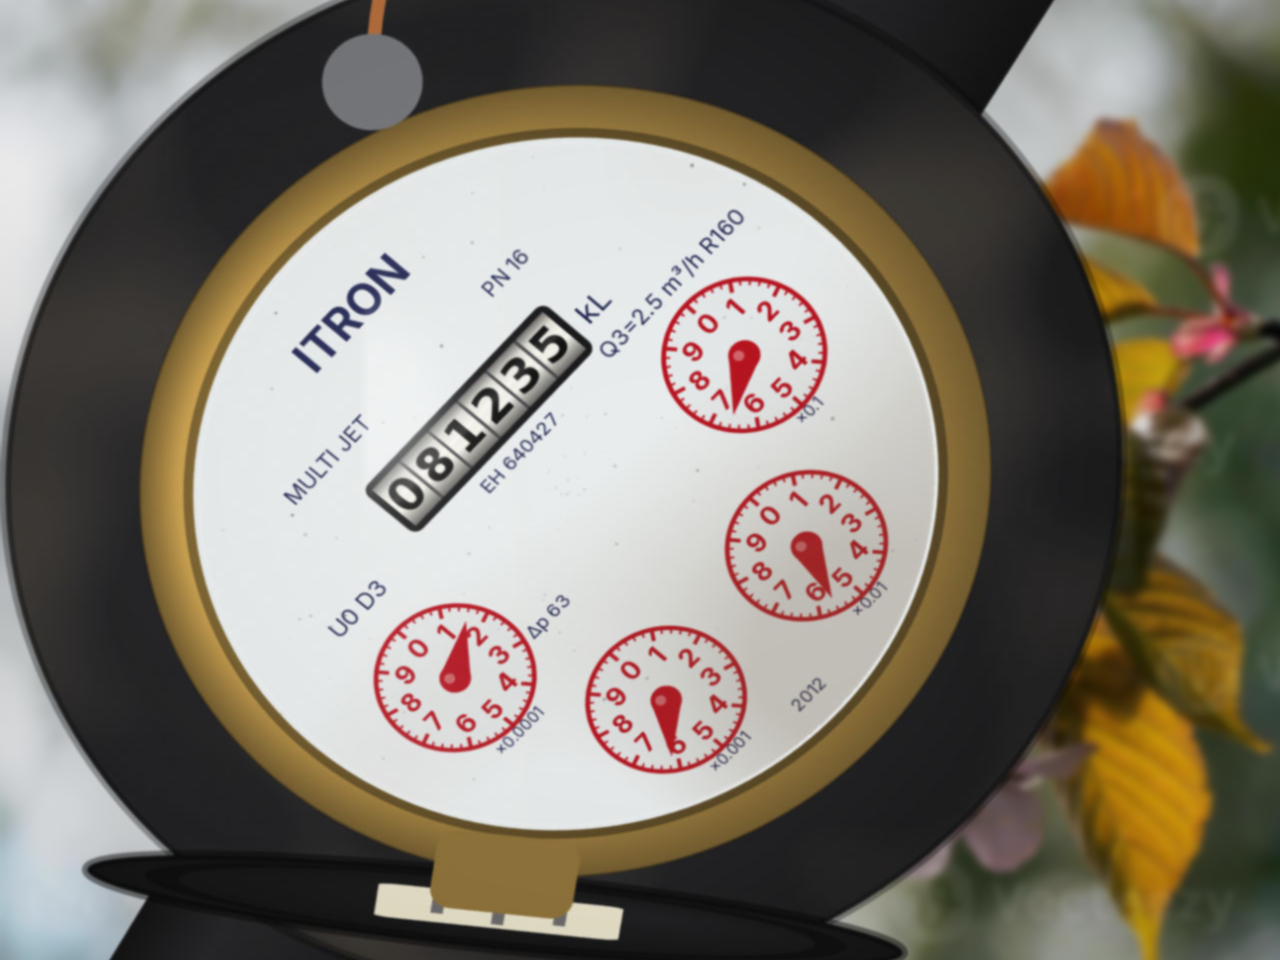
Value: 81235.6561
